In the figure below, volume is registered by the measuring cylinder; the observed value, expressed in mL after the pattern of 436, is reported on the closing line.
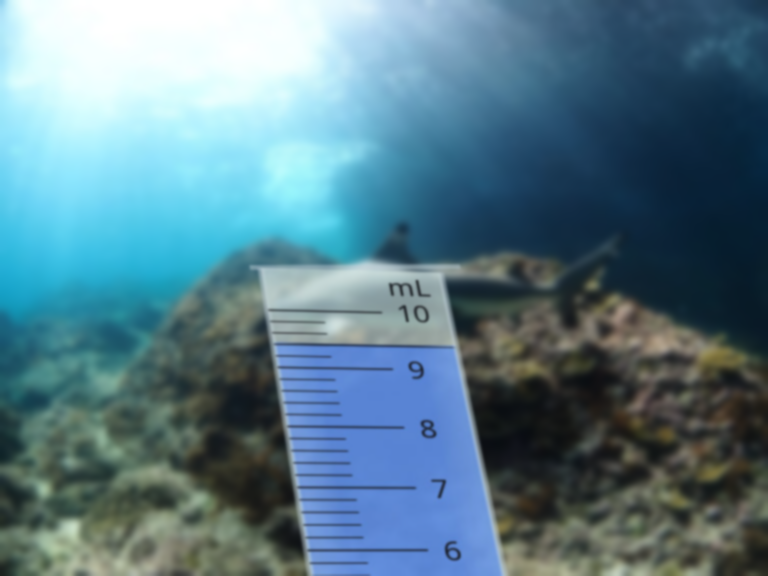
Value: 9.4
